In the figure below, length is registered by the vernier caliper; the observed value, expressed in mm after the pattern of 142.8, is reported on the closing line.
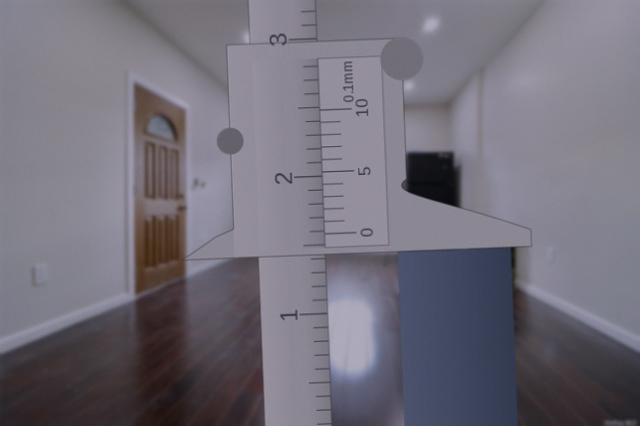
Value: 15.8
